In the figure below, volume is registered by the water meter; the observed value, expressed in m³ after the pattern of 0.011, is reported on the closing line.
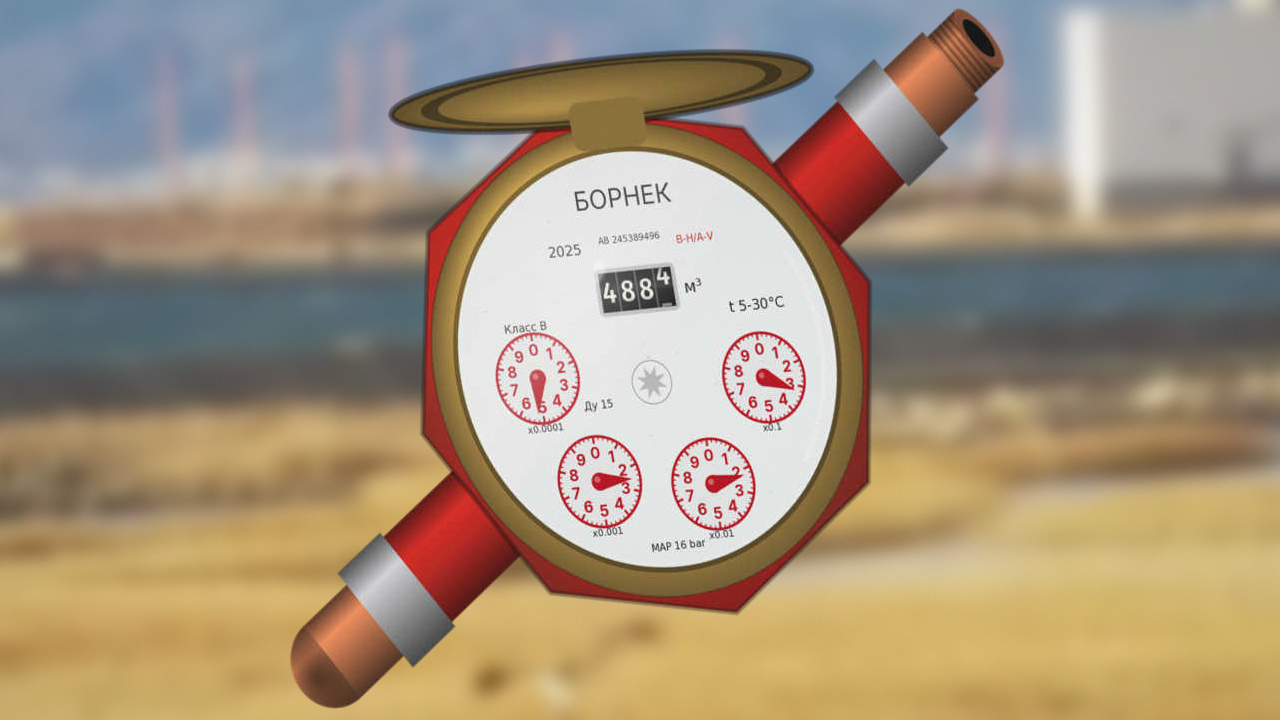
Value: 4884.3225
